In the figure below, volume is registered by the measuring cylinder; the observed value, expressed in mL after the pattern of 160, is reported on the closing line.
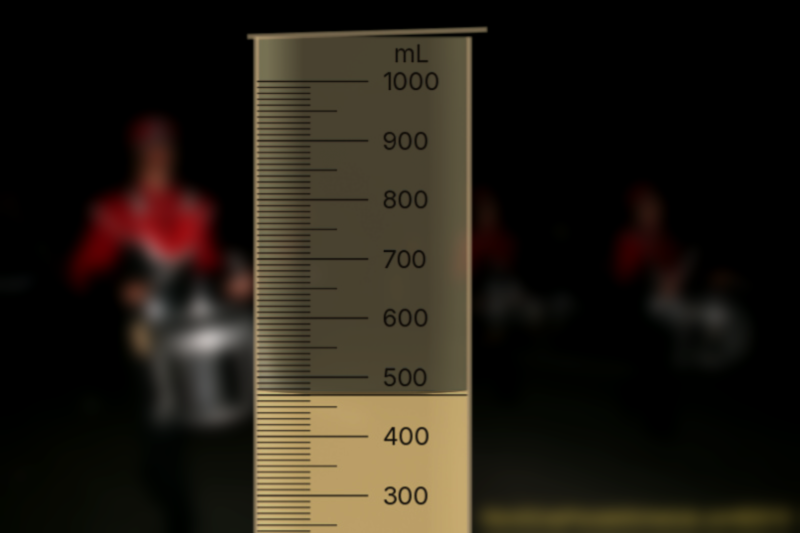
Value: 470
